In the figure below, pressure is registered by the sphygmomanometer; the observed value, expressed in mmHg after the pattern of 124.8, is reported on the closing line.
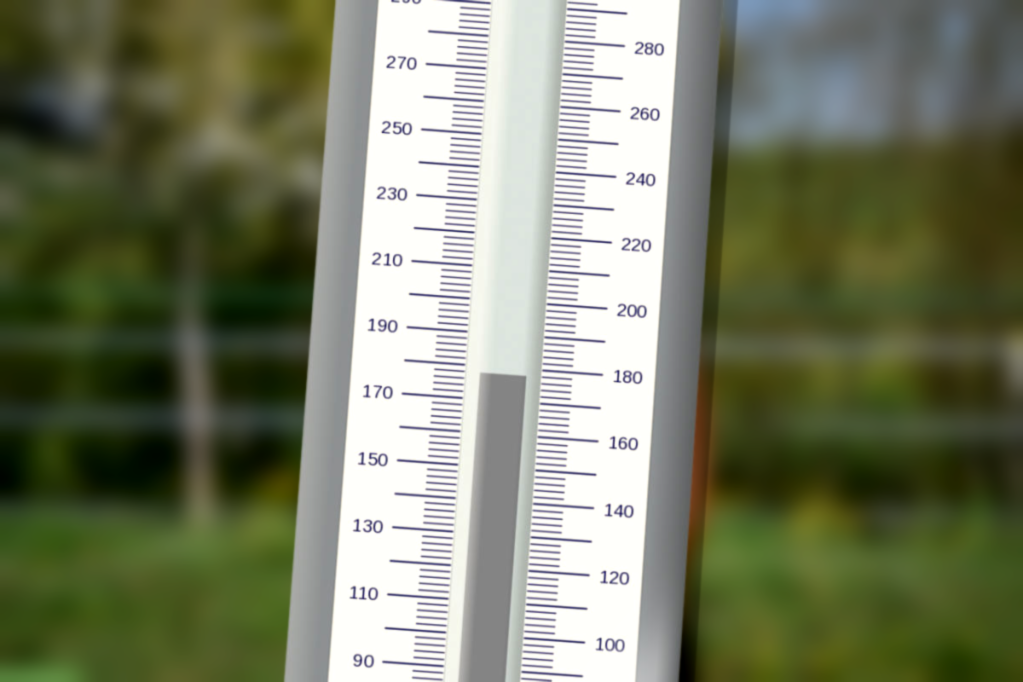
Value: 178
